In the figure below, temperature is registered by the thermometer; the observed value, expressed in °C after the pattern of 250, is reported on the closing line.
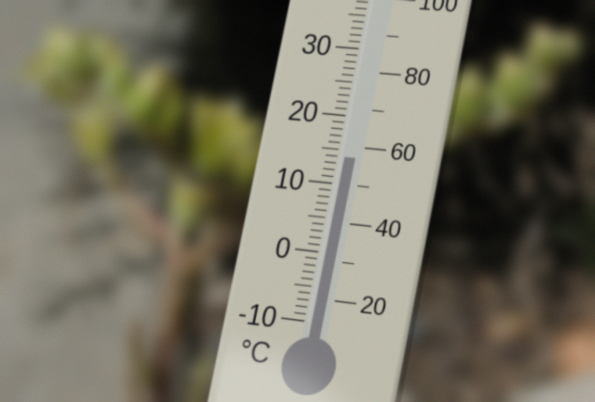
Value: 14
